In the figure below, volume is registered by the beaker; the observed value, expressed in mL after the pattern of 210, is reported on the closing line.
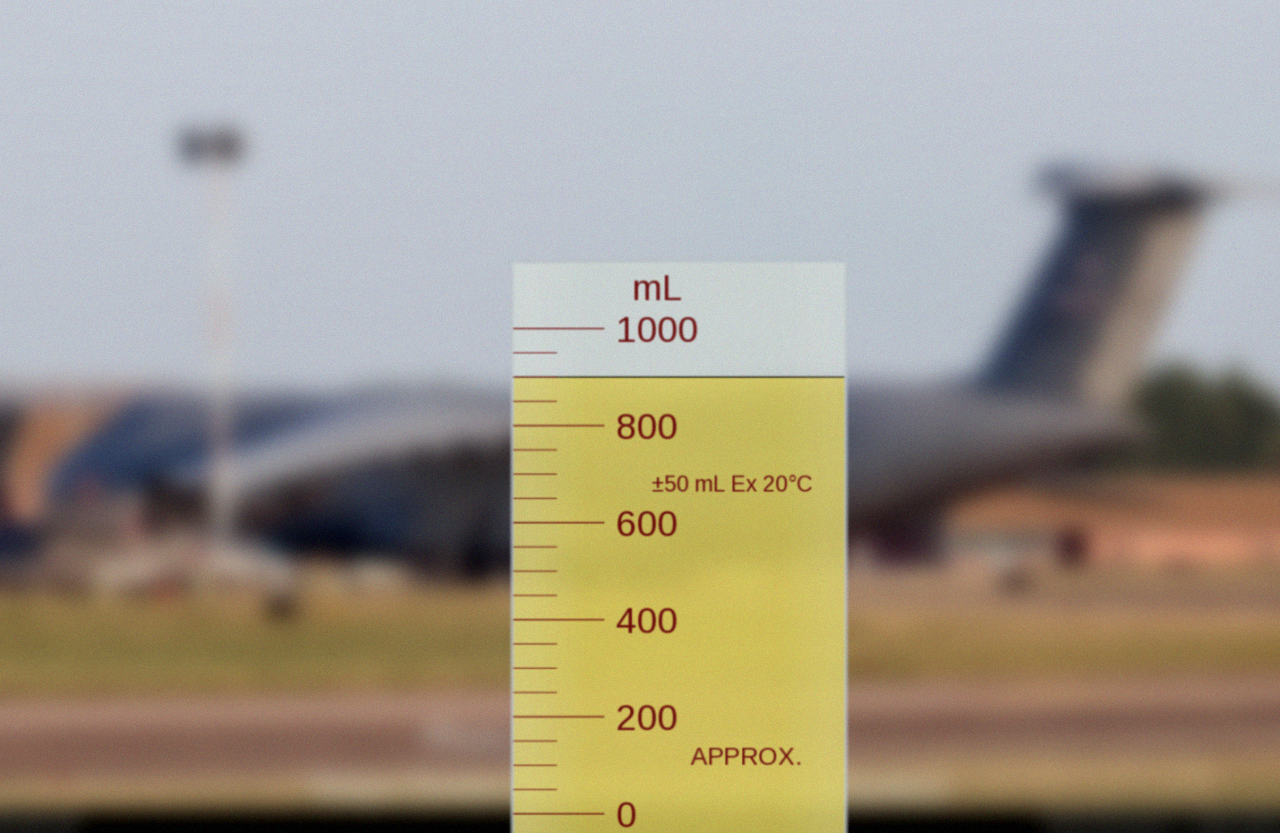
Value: 900
